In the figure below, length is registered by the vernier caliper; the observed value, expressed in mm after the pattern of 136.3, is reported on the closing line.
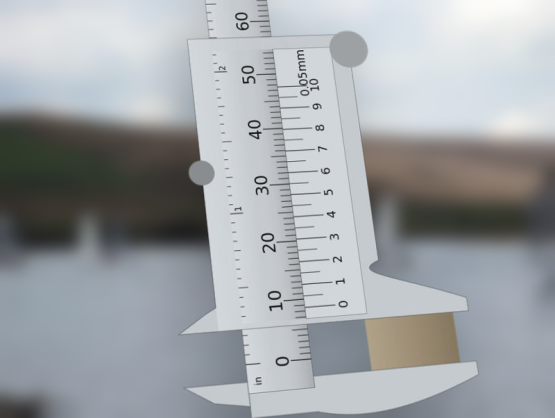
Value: 8.6
